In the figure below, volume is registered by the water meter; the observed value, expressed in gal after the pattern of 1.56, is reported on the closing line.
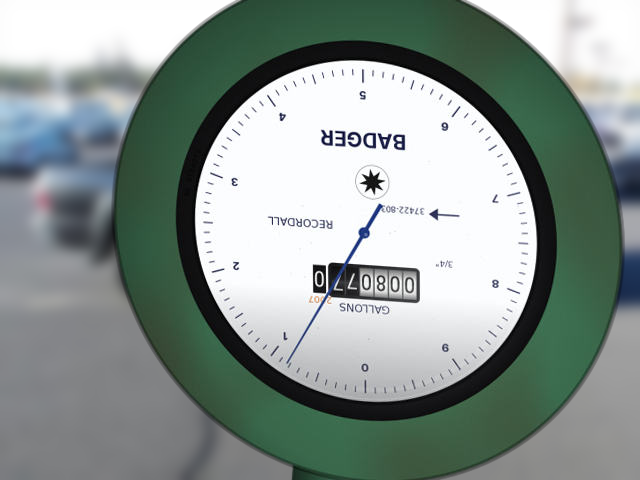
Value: 80770.8
